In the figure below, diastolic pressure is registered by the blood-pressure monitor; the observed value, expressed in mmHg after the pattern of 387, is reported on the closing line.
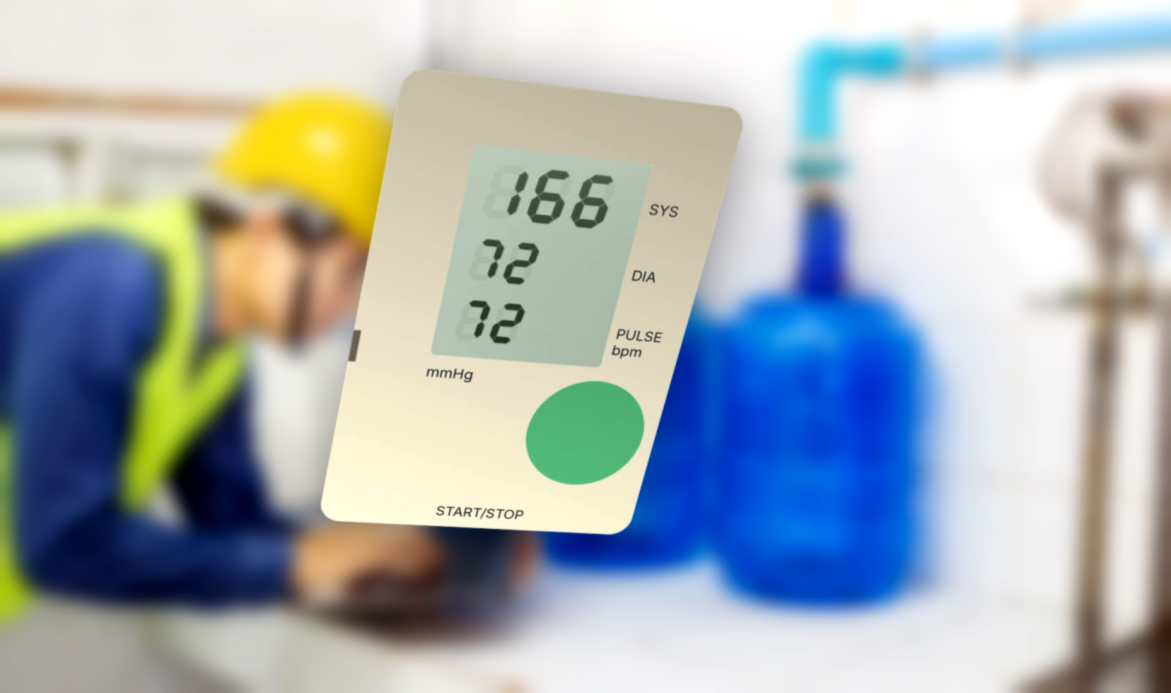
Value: 72
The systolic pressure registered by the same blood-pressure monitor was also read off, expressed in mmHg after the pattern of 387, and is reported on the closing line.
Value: 166
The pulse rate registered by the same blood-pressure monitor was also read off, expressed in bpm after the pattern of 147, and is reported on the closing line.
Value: 72
